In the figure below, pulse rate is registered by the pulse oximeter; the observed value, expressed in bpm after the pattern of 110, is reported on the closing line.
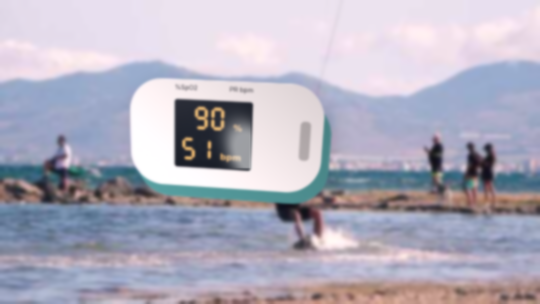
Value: 51
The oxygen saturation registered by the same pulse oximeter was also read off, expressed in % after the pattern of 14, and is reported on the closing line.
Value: 90
